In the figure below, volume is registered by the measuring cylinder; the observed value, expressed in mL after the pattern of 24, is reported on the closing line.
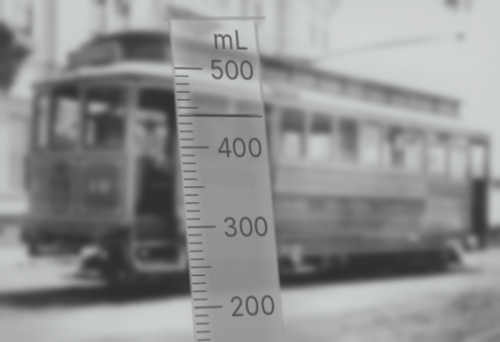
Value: 440
